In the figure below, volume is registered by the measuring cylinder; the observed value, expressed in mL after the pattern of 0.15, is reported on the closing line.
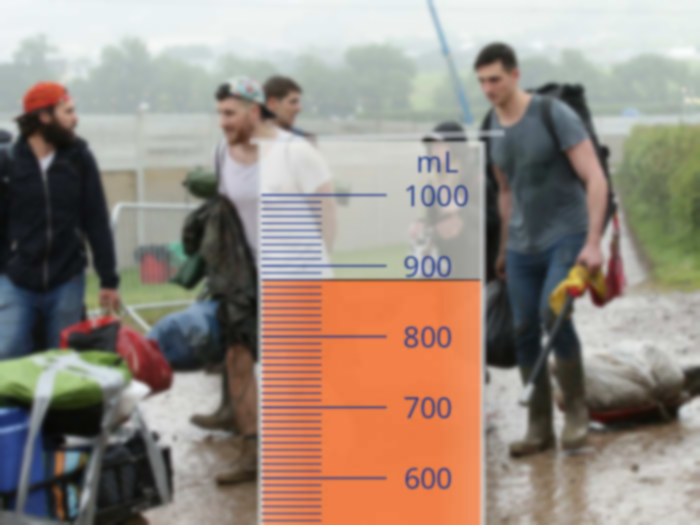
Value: 880
